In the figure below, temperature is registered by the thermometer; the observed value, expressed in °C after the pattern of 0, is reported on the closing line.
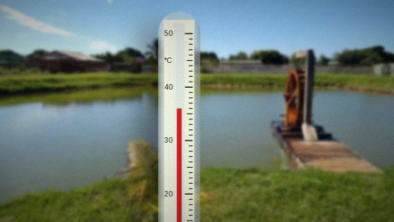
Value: 36
